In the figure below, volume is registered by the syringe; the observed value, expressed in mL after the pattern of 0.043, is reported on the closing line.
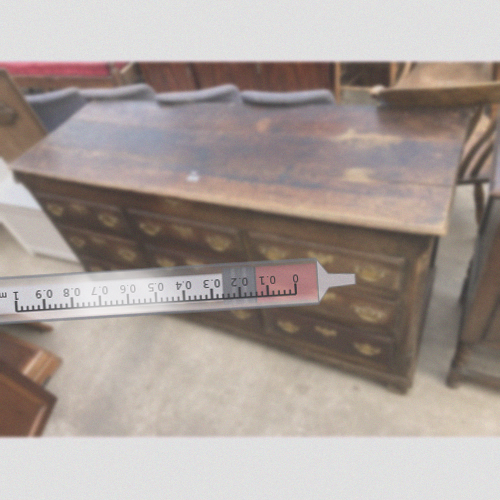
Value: 0.14
